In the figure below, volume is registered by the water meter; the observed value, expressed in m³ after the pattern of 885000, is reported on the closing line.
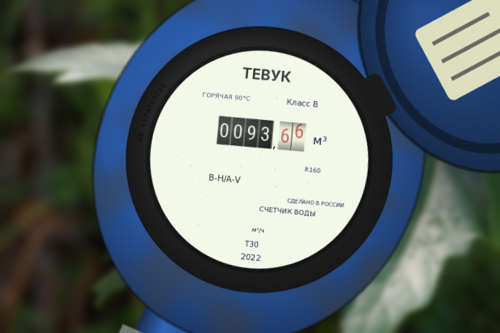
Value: 93.66
